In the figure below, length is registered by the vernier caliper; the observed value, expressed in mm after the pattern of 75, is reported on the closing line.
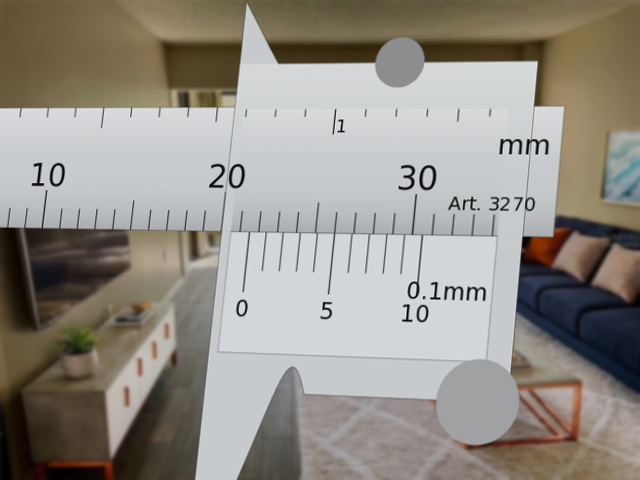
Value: 21.5
